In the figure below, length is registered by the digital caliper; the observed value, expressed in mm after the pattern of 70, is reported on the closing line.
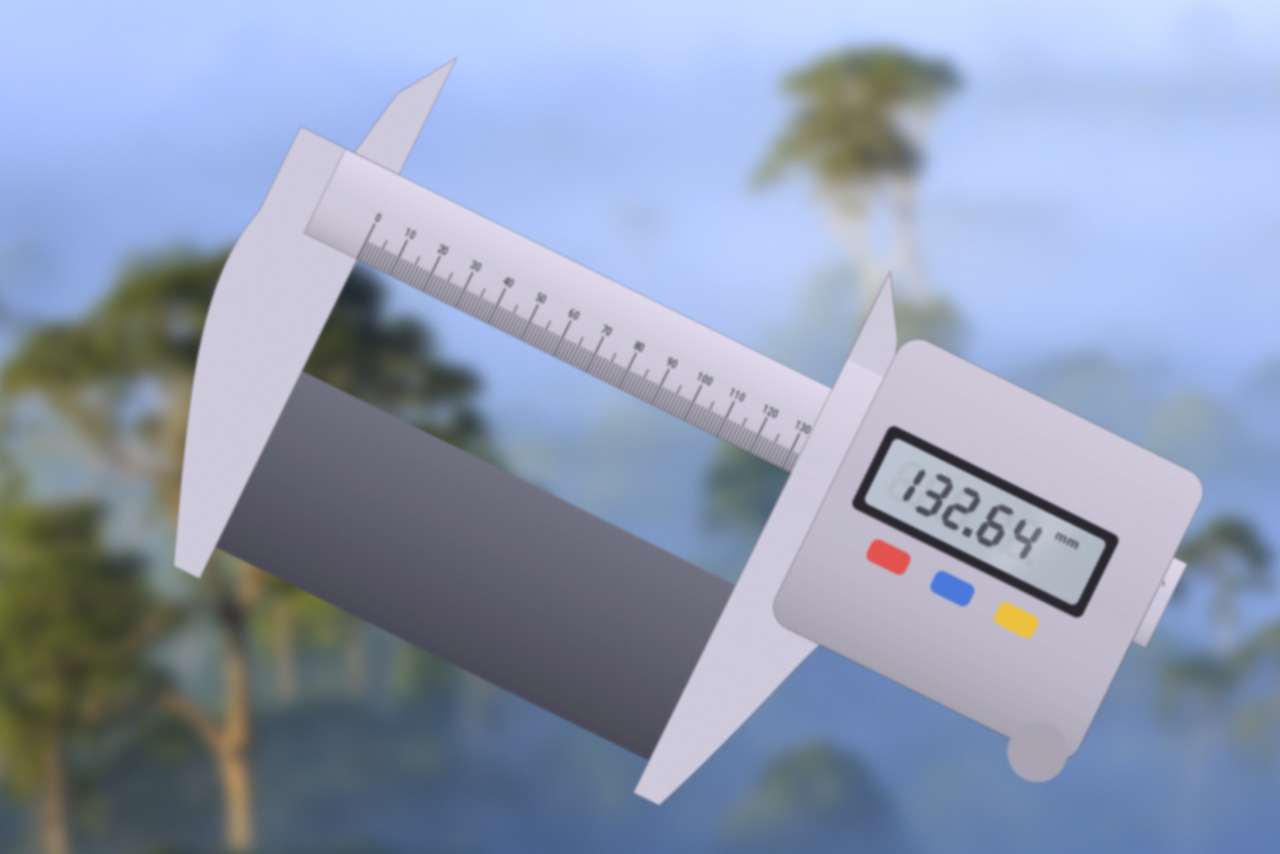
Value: 132.64
